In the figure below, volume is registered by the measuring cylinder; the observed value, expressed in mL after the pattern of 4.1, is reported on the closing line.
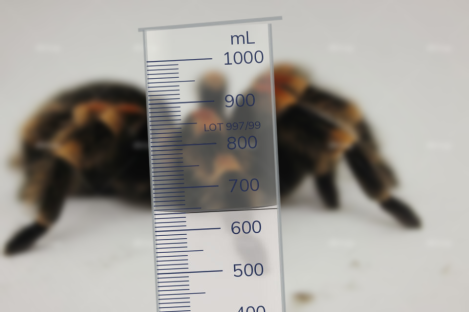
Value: 640
